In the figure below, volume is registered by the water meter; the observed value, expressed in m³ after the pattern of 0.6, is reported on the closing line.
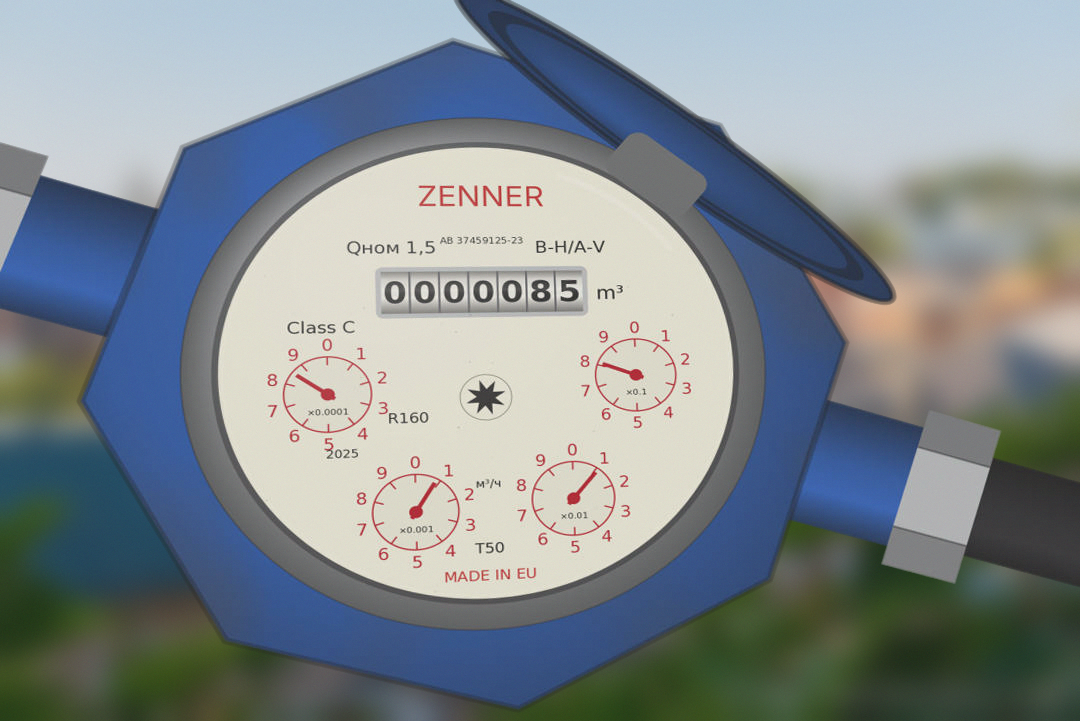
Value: 85.8108
